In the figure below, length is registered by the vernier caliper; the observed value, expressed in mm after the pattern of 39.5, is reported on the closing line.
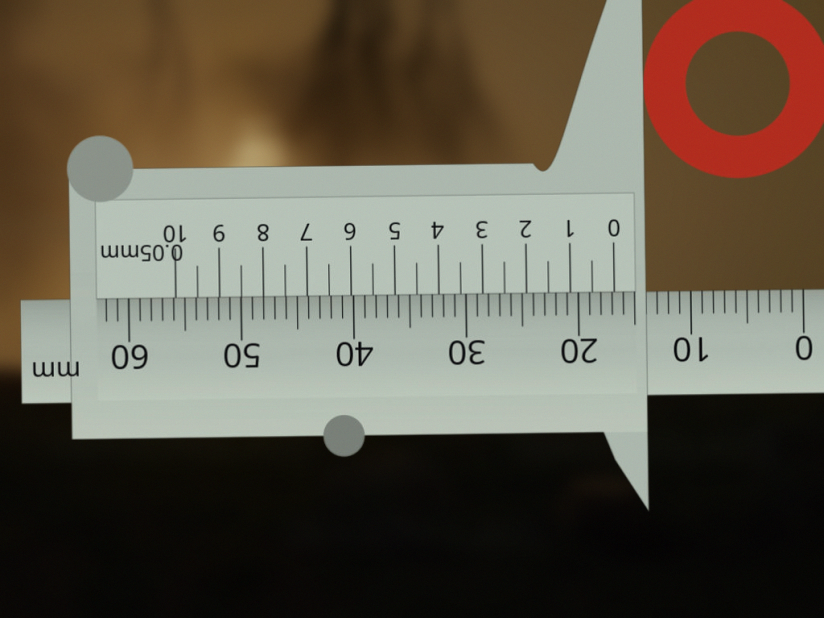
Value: 16.8
